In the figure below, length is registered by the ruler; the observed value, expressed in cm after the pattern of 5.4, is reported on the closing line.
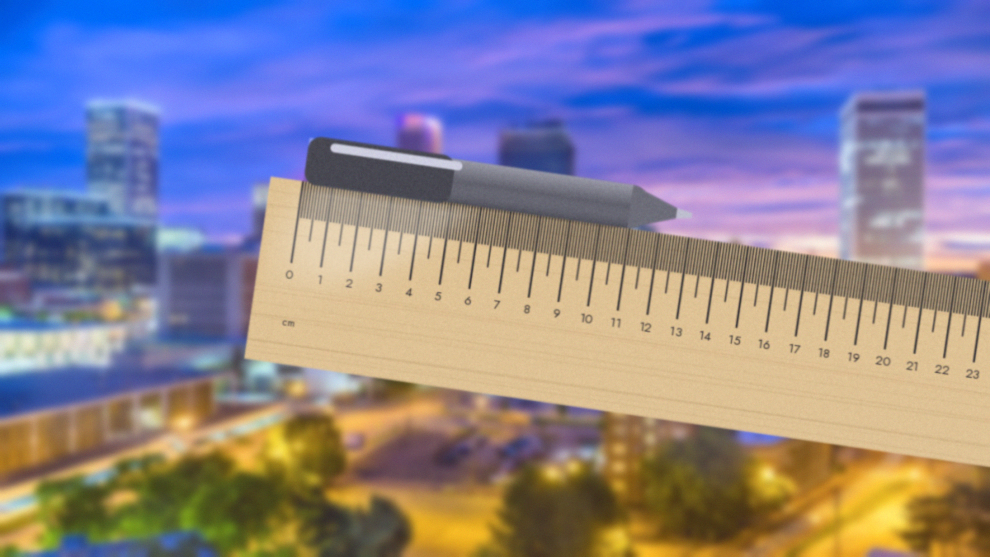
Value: 13
